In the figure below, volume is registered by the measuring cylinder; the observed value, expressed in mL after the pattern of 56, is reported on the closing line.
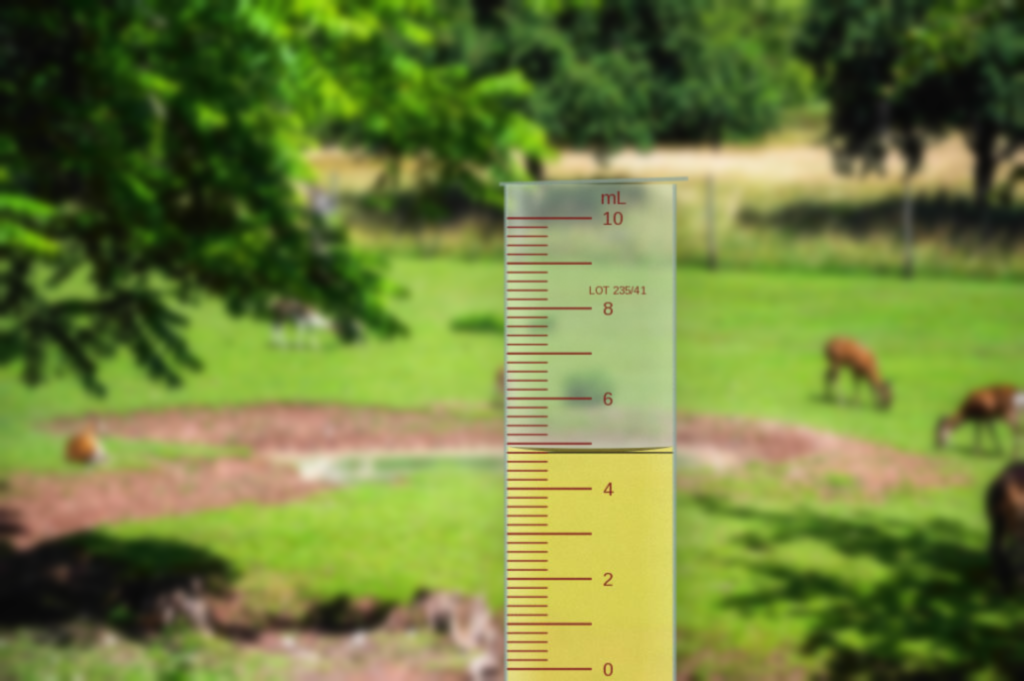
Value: 4.8
